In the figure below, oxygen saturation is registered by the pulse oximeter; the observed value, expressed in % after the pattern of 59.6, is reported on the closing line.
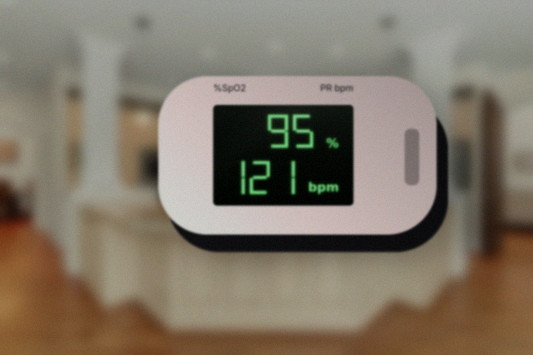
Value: 95
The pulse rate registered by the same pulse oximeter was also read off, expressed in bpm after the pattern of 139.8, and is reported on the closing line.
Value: 121
